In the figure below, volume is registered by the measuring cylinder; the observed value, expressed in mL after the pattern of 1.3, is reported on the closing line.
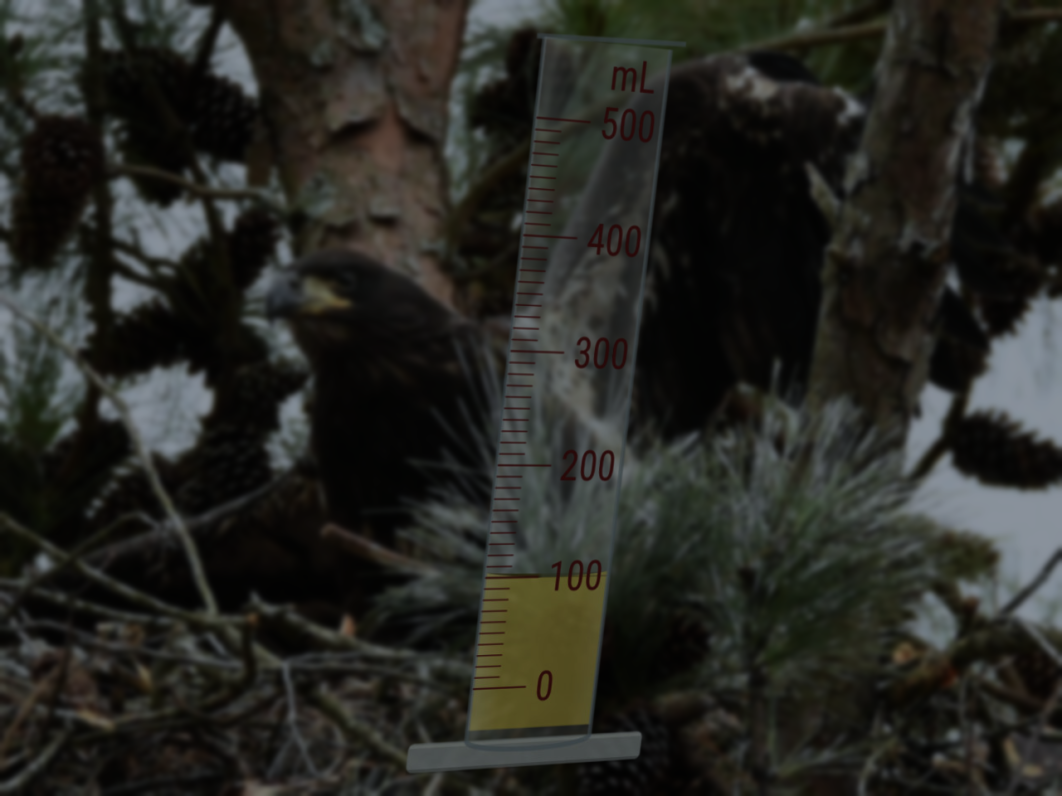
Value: 100
